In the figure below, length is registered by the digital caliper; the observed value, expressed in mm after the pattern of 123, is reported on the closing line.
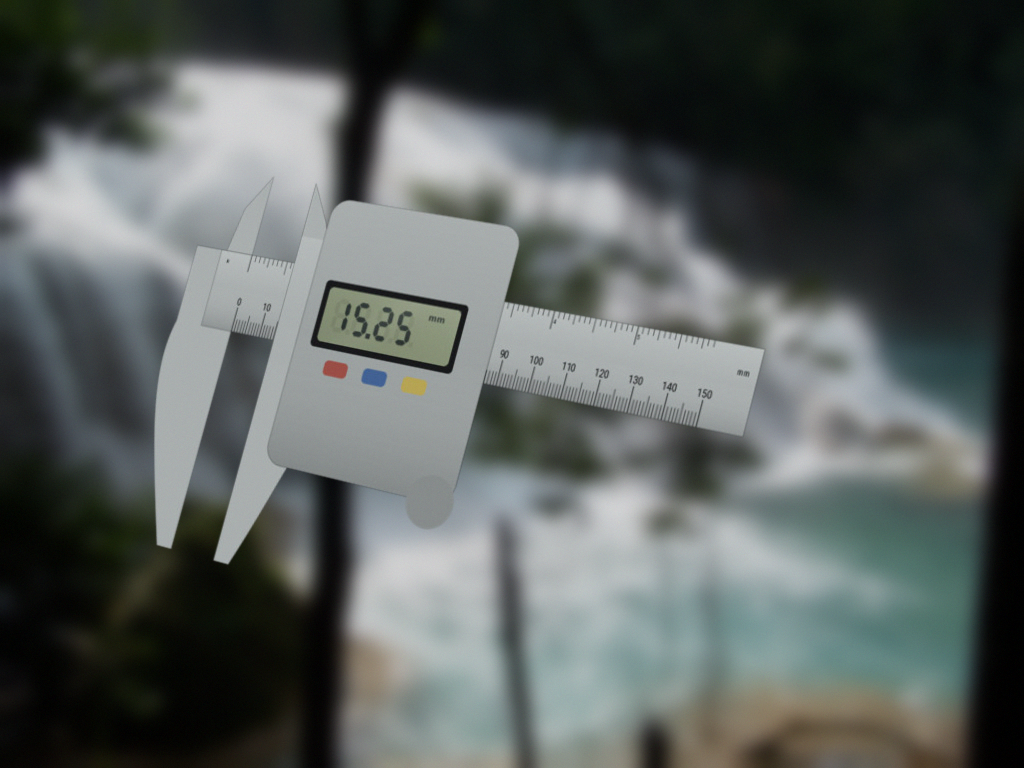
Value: 15.25
